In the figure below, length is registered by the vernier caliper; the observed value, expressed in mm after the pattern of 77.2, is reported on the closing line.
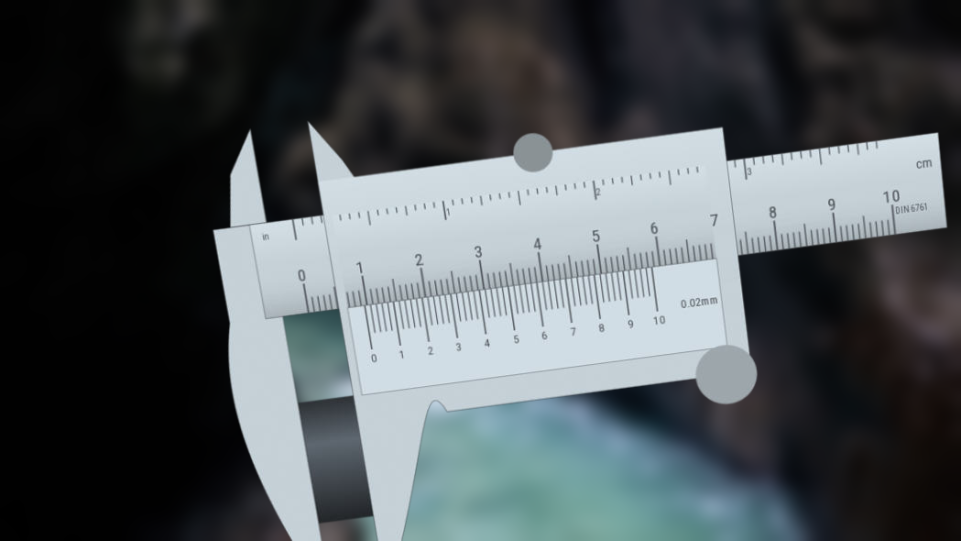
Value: 9.6
